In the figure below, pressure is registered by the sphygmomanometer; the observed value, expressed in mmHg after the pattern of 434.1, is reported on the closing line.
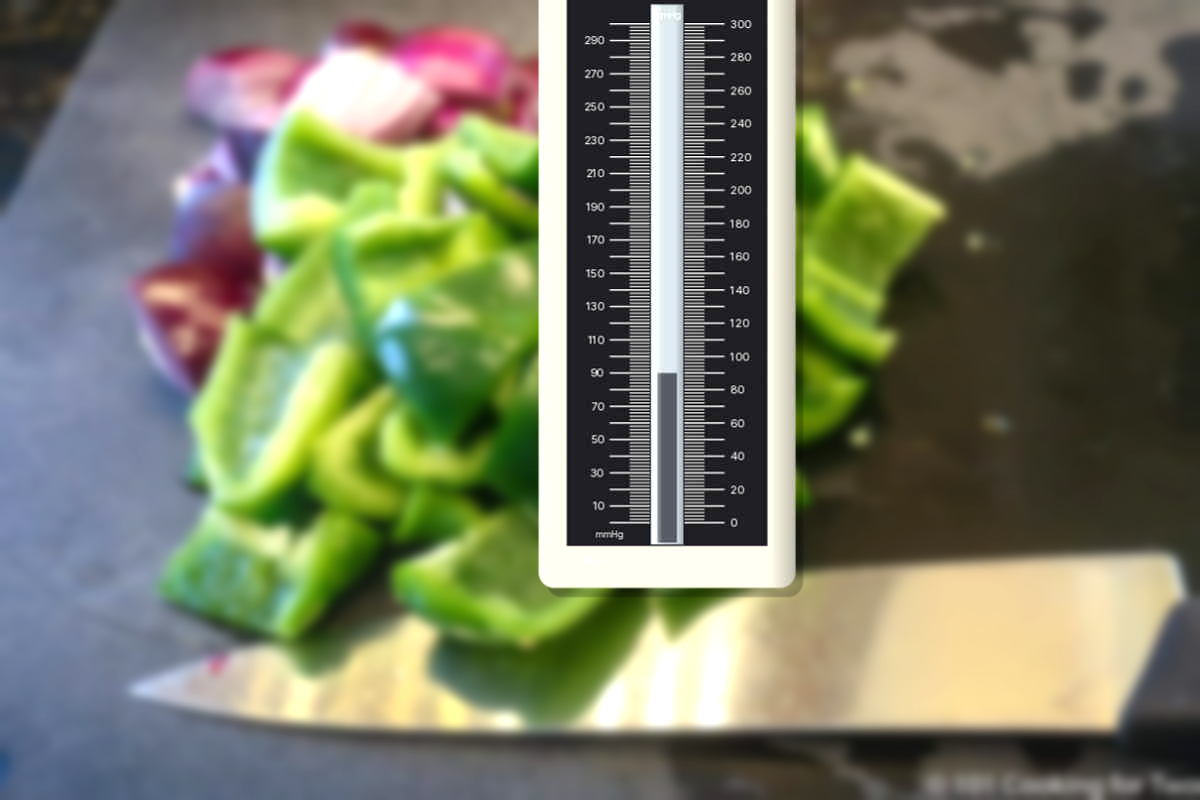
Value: 90
